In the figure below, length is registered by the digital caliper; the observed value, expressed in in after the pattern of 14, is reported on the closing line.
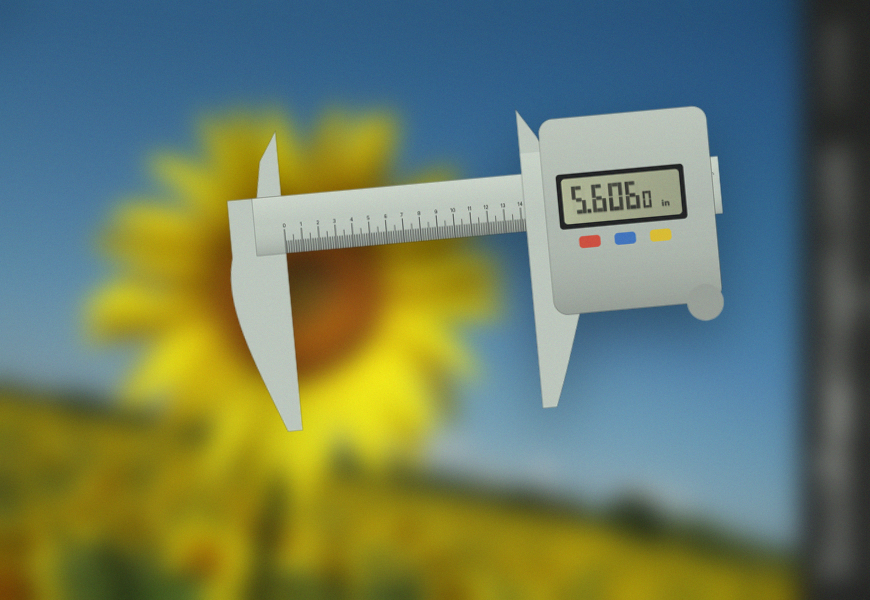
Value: 5.6060
